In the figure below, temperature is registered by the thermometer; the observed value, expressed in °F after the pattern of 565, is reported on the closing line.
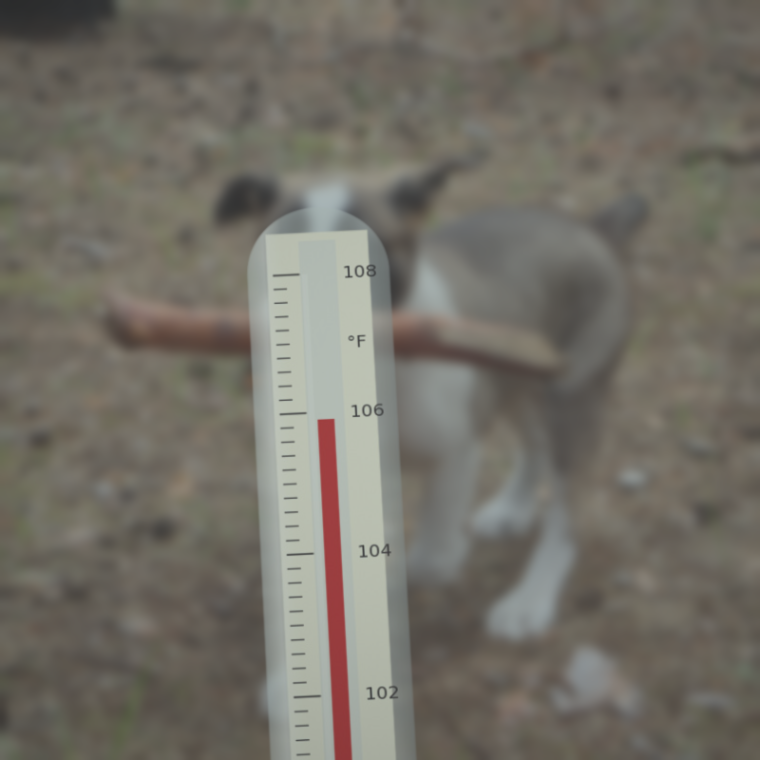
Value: 105.9
